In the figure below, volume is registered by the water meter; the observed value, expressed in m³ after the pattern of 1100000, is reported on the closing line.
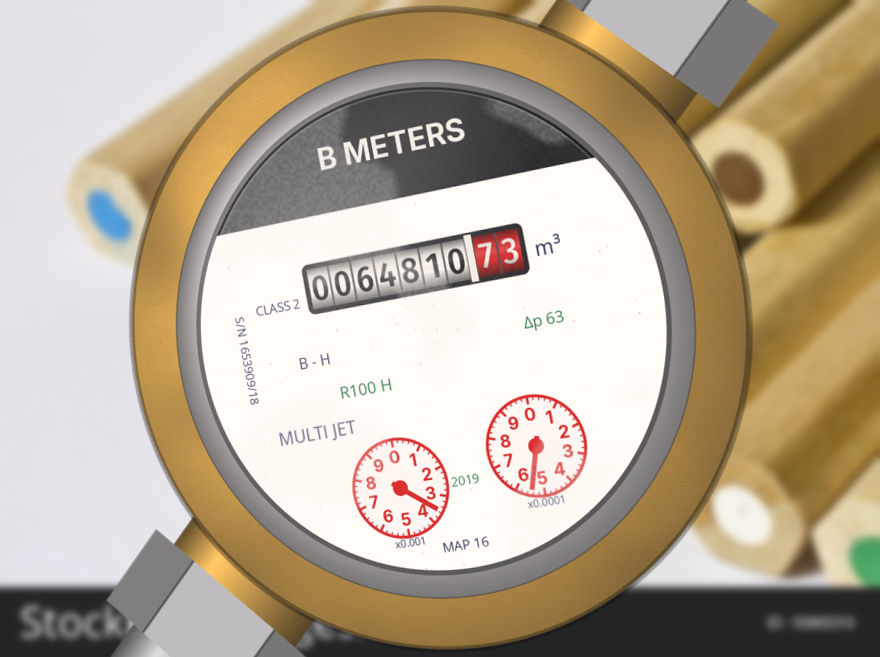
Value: 64810.7335
